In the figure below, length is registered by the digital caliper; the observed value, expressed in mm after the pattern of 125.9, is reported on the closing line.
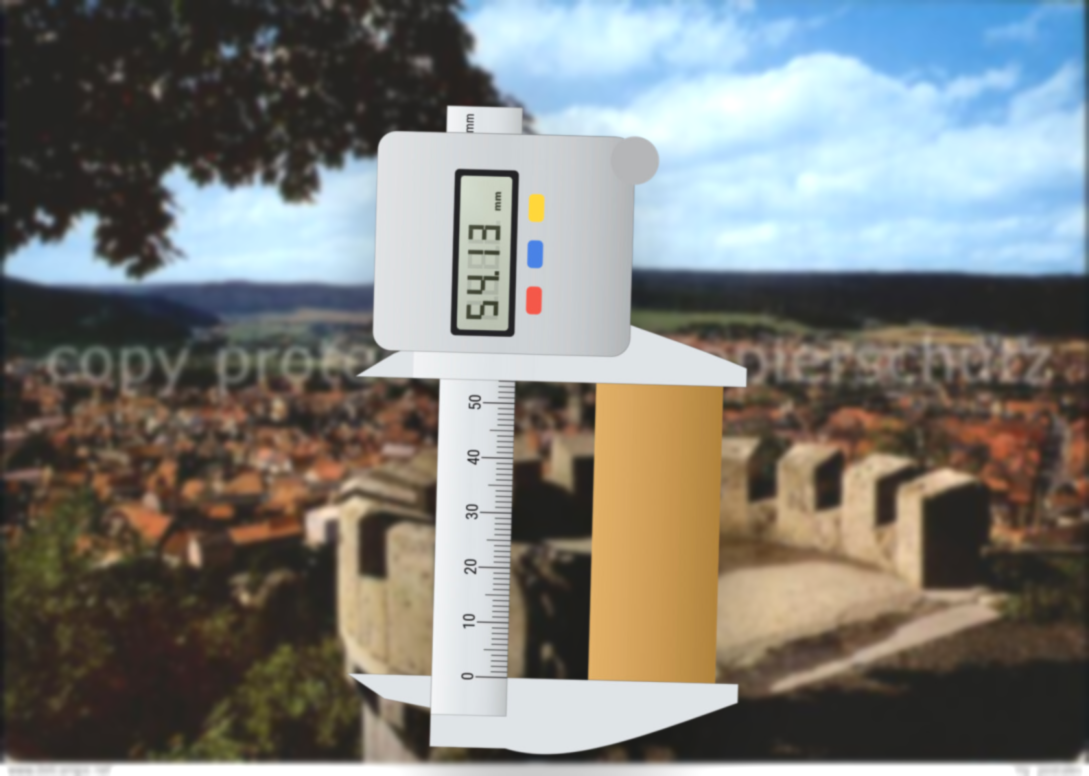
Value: 54.13
